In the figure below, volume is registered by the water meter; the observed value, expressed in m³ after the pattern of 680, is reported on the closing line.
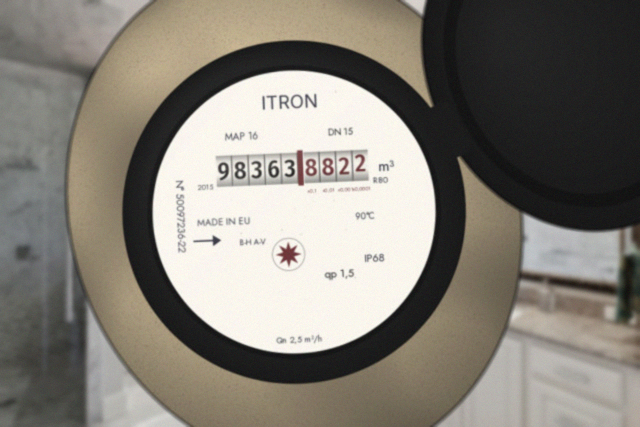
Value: 98363.8822
